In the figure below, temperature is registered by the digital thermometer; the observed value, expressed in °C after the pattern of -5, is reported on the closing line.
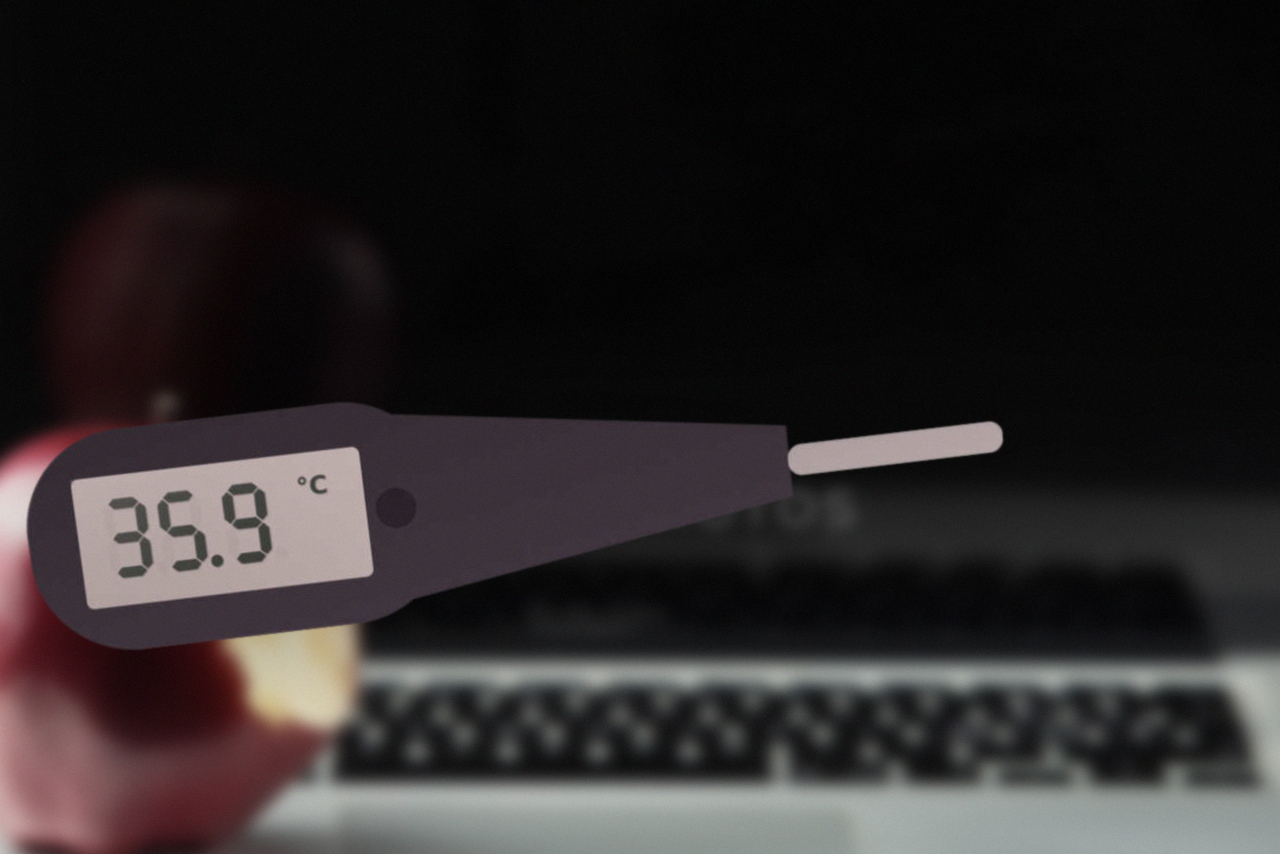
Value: 35.9
